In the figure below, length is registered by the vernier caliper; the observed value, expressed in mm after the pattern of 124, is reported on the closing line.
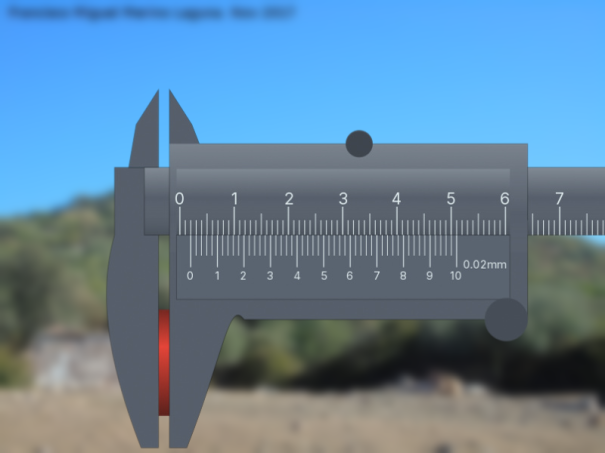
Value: 2.0
